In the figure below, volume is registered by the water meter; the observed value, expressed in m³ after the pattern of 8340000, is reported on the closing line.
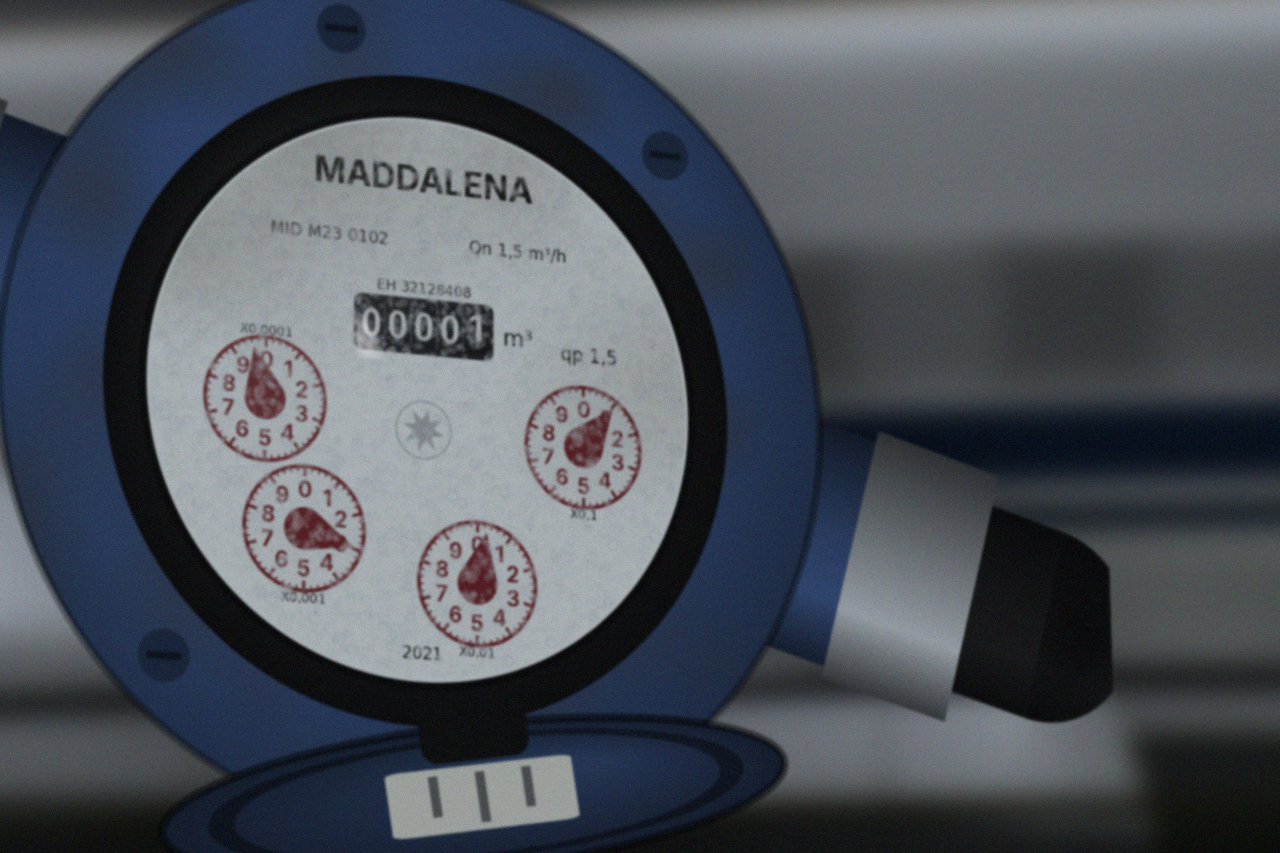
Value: 1.1029
